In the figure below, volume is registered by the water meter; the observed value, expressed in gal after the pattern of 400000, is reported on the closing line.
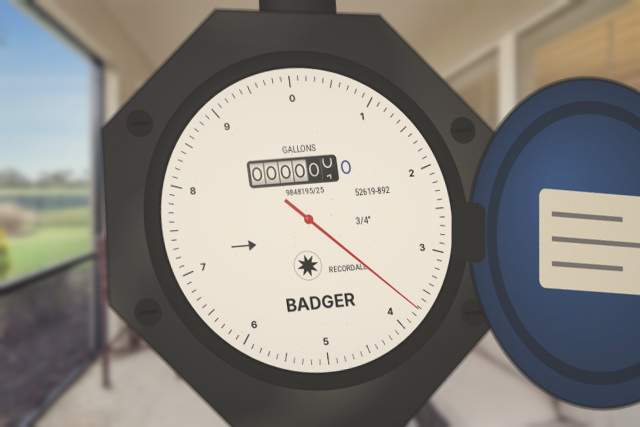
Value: 3.7
